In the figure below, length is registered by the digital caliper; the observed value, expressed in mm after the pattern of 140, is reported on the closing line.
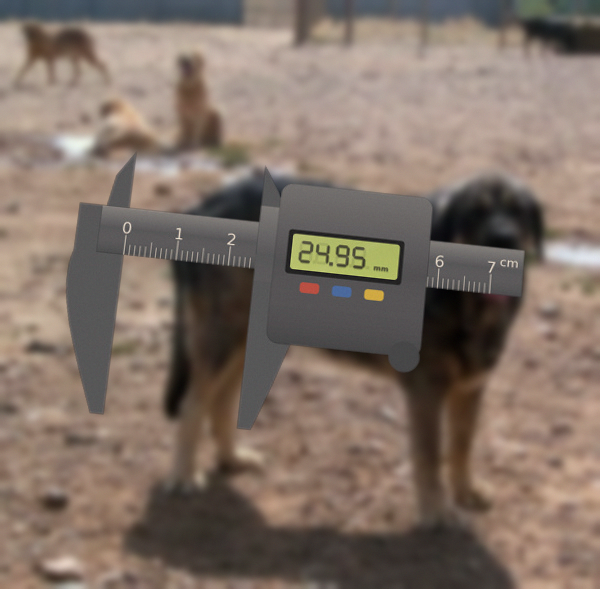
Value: 24.95
